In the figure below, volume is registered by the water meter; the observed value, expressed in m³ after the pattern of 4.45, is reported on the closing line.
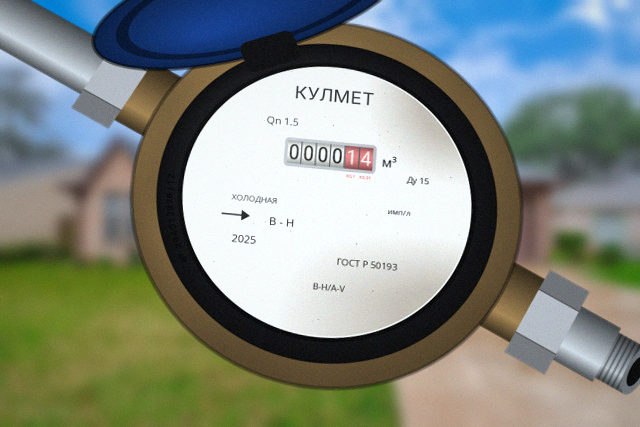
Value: 0.14
